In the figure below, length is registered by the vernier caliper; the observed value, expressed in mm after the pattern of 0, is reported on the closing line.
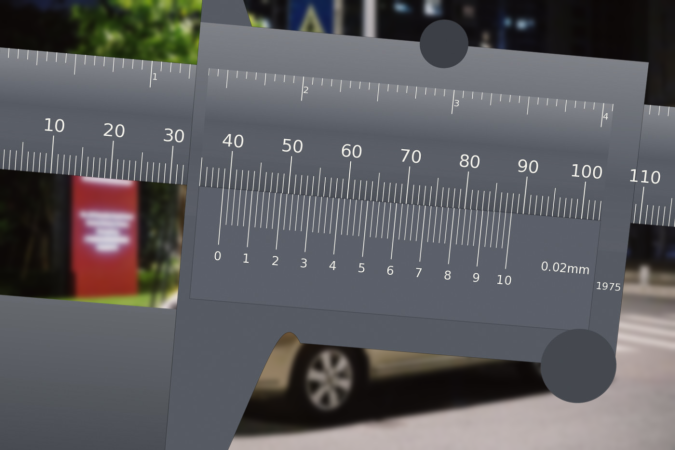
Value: 39.0
